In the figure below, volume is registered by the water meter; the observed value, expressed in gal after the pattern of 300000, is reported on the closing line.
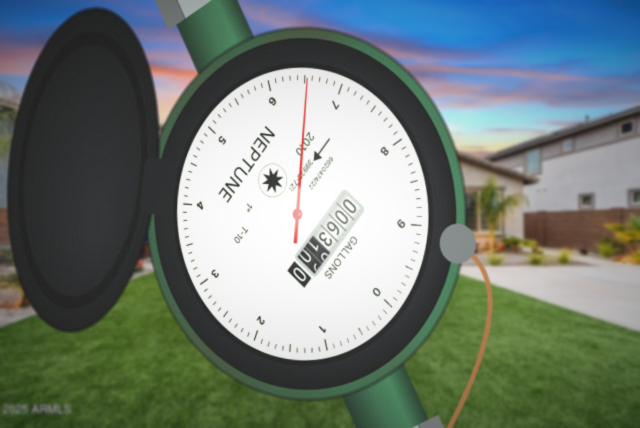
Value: 63096.5
